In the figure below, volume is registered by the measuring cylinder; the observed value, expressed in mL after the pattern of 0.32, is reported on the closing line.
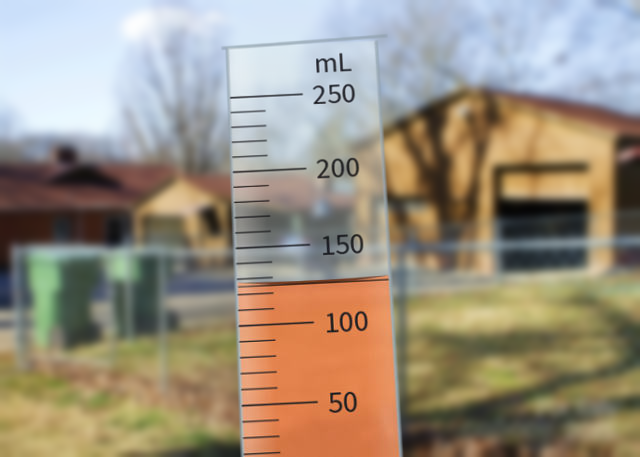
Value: 125
